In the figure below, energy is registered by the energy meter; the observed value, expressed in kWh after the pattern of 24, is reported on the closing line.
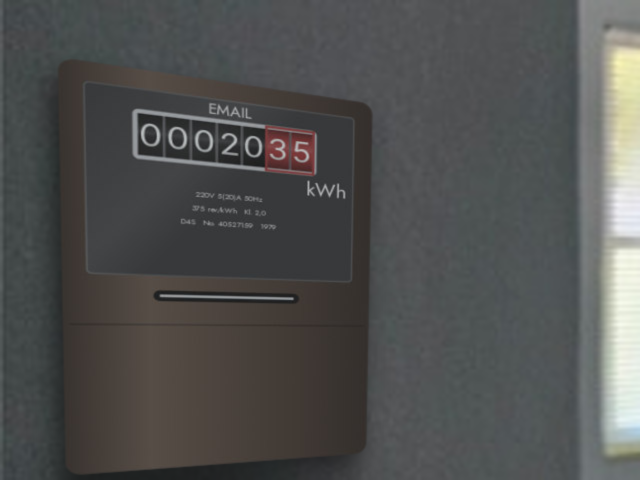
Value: 20.35
